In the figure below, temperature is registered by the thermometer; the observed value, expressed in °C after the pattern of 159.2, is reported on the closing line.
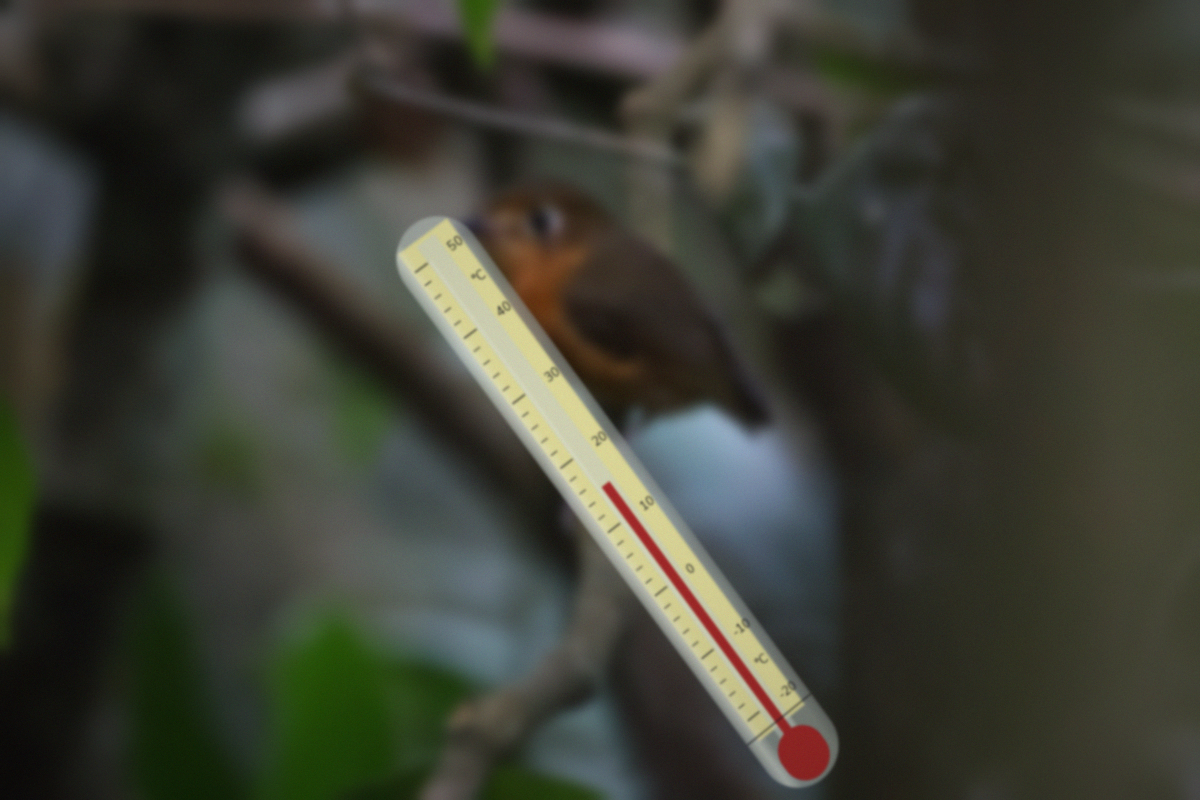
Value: 15
